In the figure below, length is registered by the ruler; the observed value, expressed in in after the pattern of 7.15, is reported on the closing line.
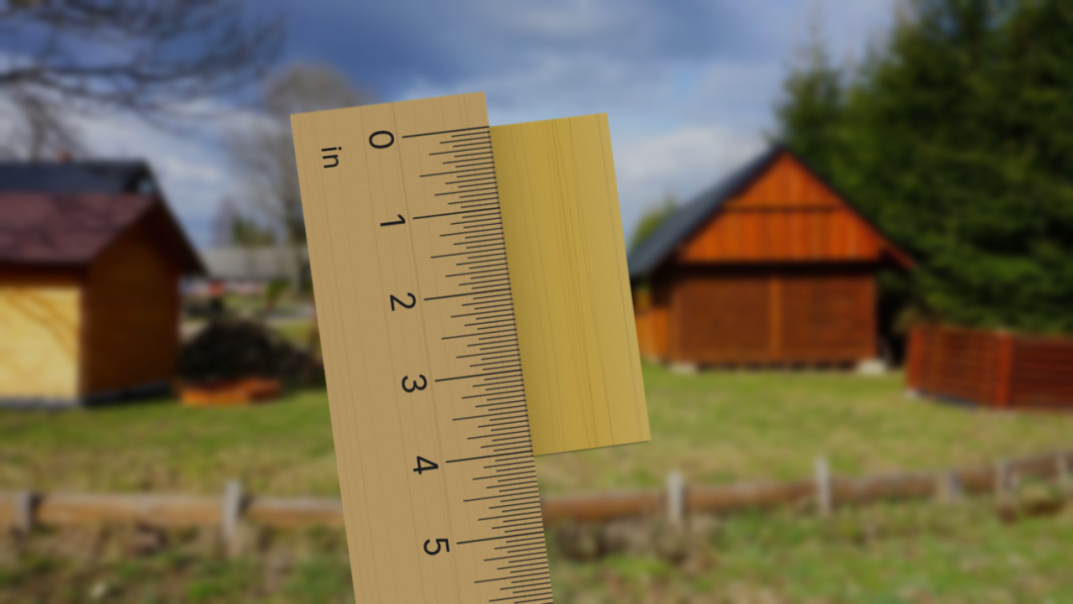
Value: 4.0625
